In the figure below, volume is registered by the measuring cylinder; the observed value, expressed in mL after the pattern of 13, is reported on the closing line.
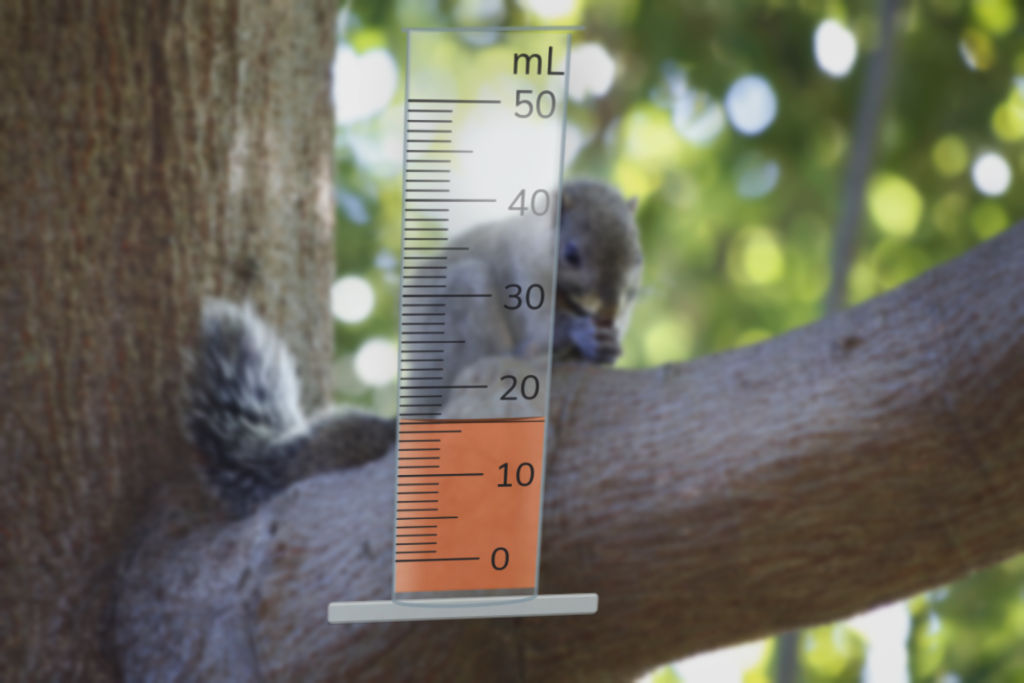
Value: 16
